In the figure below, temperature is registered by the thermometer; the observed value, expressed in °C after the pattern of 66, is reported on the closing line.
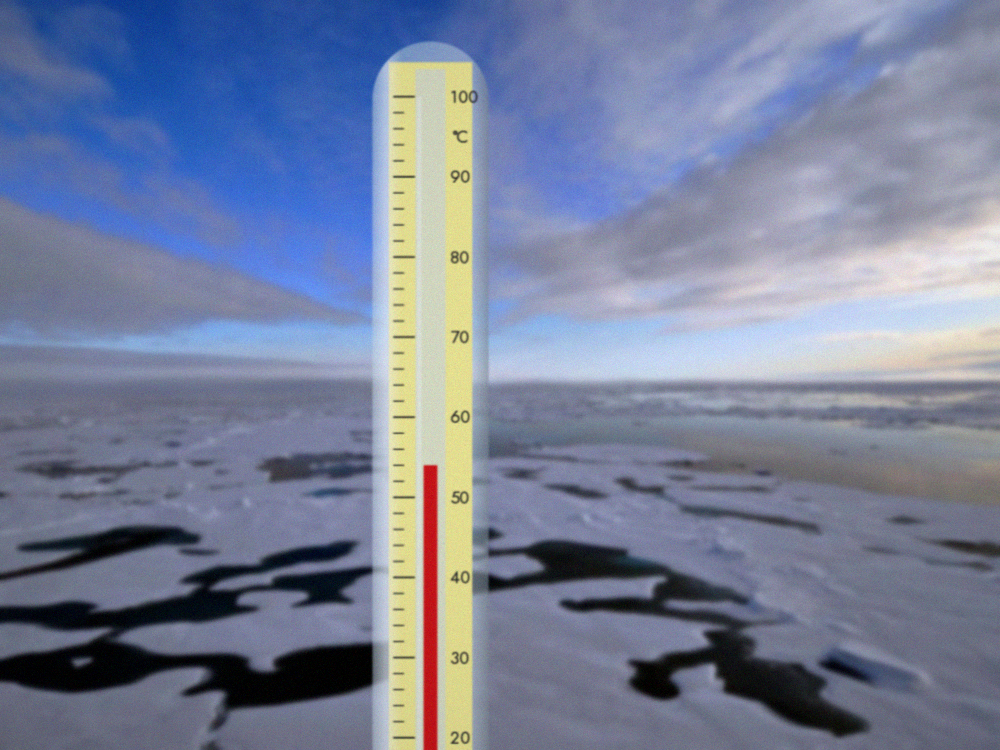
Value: 54
